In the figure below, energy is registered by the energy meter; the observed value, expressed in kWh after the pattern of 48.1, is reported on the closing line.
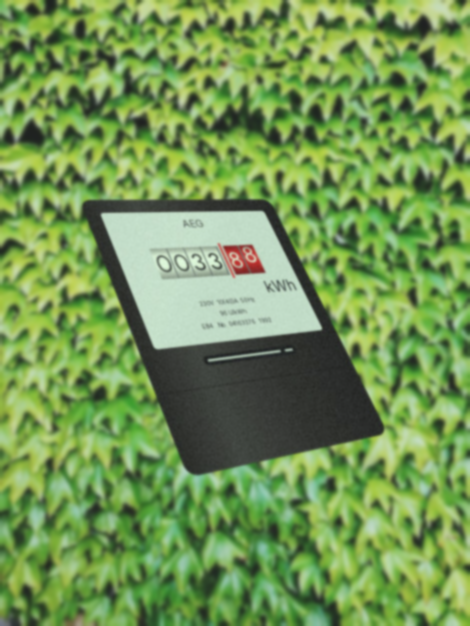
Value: 33.88
